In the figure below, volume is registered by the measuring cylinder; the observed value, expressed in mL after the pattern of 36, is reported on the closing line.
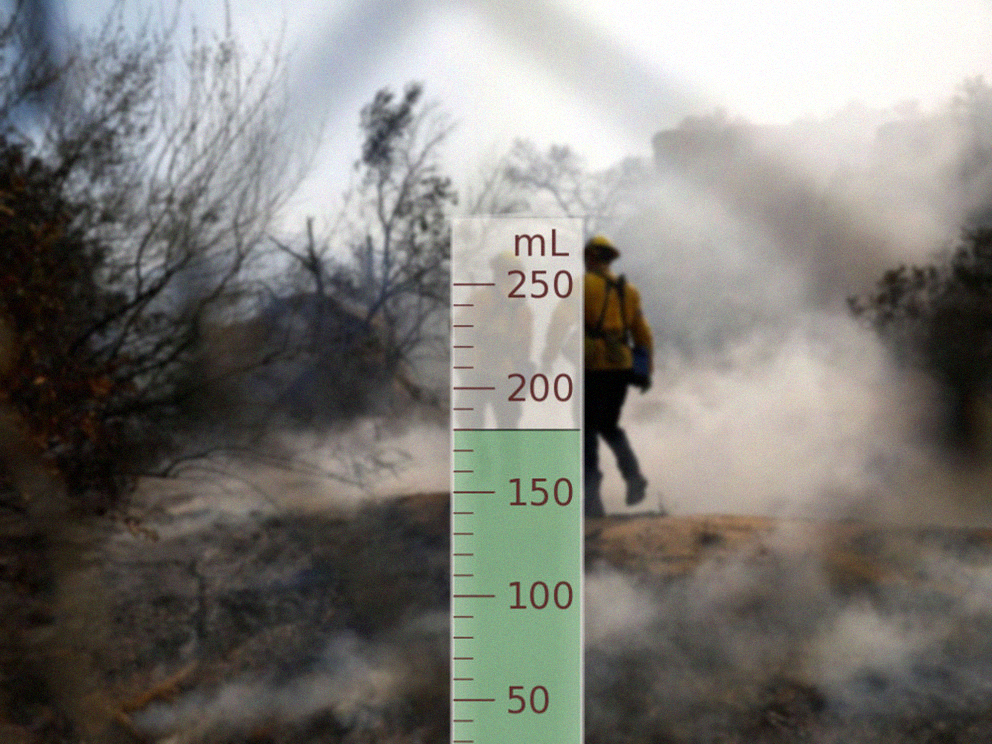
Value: 180
